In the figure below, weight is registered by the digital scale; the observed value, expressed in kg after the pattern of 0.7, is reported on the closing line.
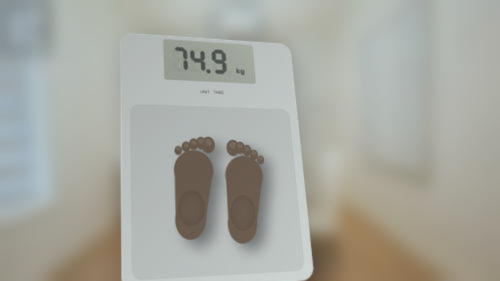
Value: 74.9
